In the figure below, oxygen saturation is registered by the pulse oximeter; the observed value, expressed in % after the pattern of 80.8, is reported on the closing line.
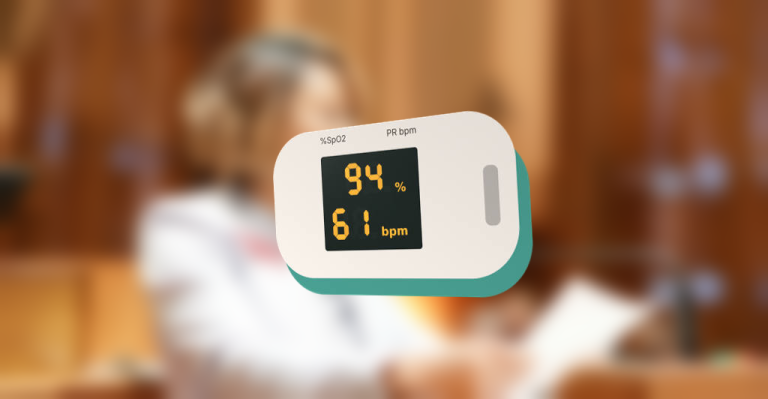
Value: 94
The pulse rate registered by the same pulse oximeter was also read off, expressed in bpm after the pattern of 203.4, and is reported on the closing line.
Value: 61
